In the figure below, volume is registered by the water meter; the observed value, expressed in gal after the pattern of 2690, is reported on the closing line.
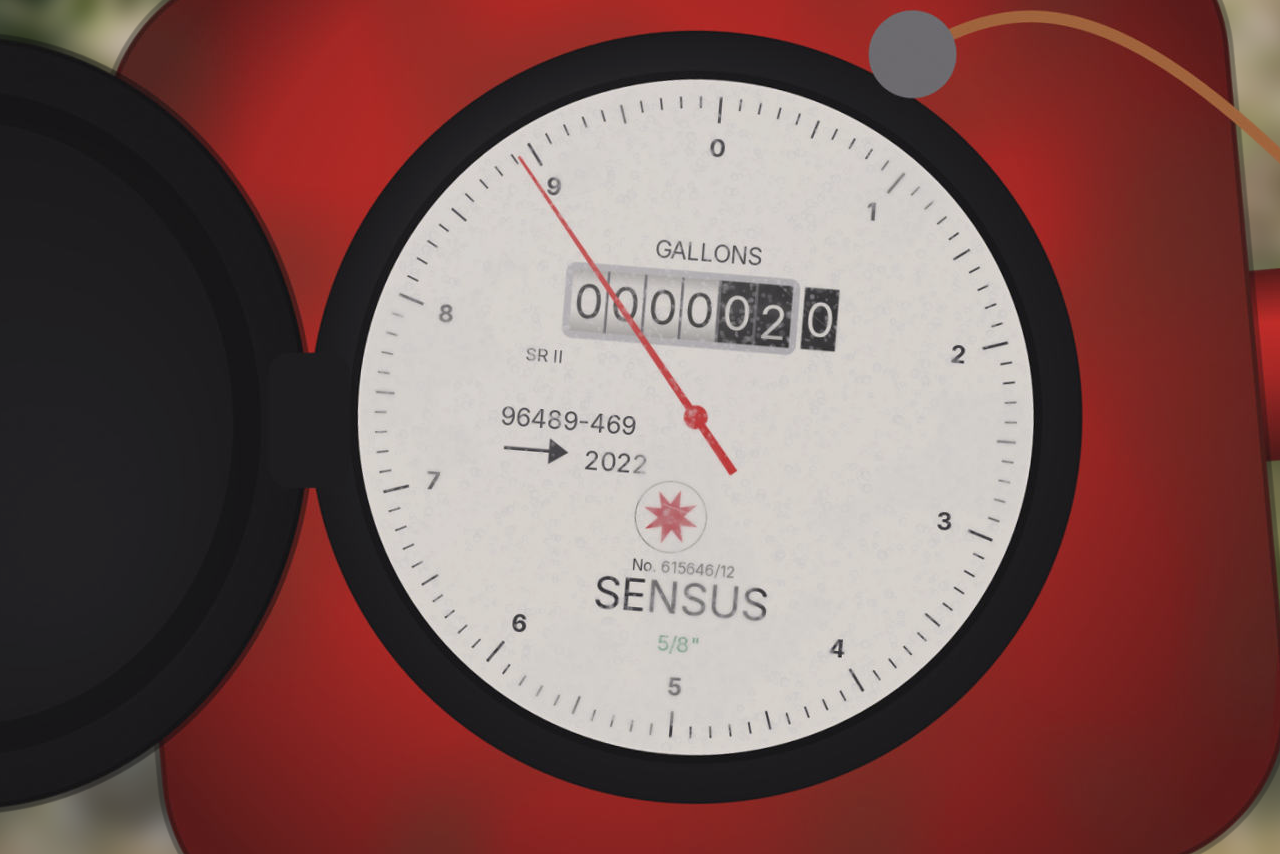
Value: 18.9
